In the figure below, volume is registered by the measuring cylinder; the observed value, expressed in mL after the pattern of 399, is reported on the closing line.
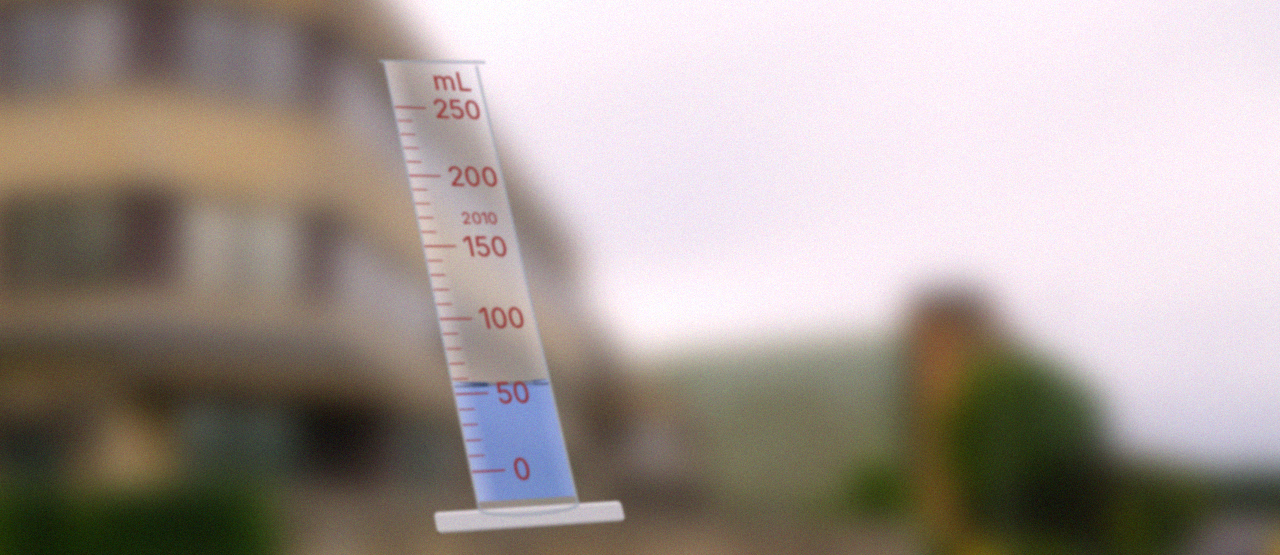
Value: 55
